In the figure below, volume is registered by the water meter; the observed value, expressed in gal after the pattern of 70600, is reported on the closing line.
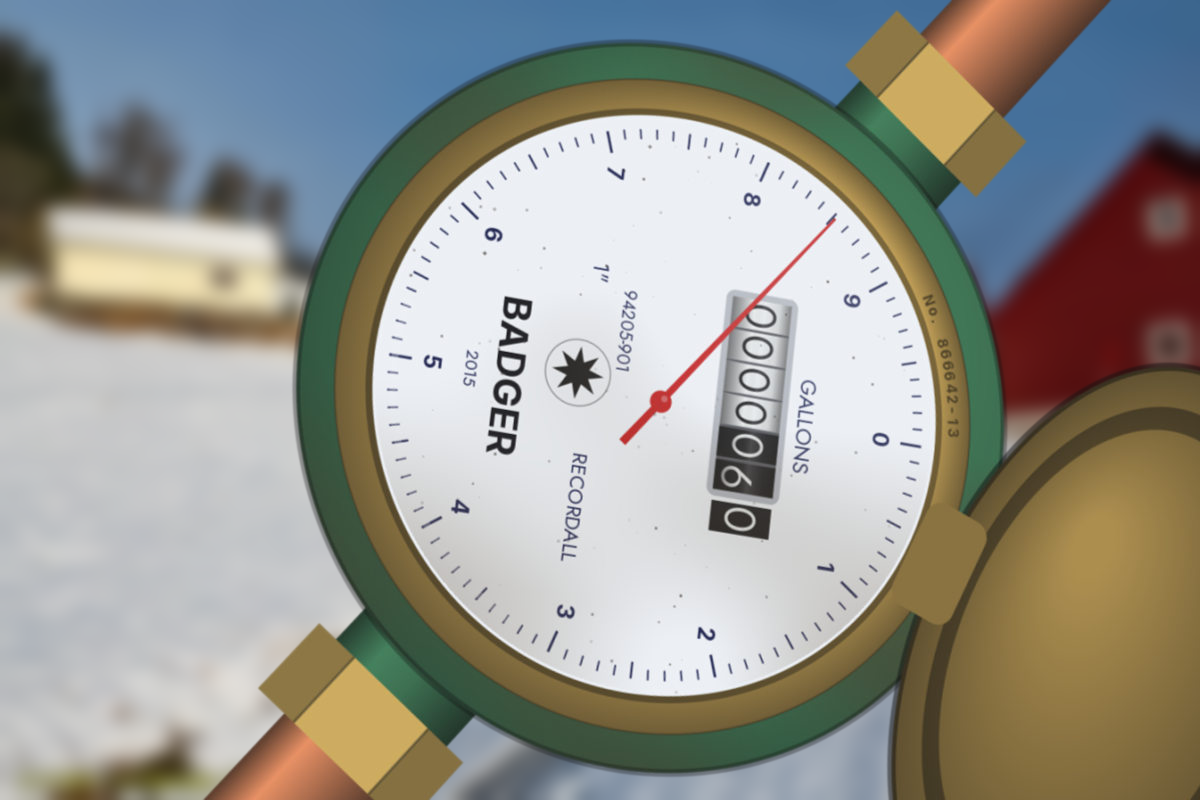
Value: 58.5
